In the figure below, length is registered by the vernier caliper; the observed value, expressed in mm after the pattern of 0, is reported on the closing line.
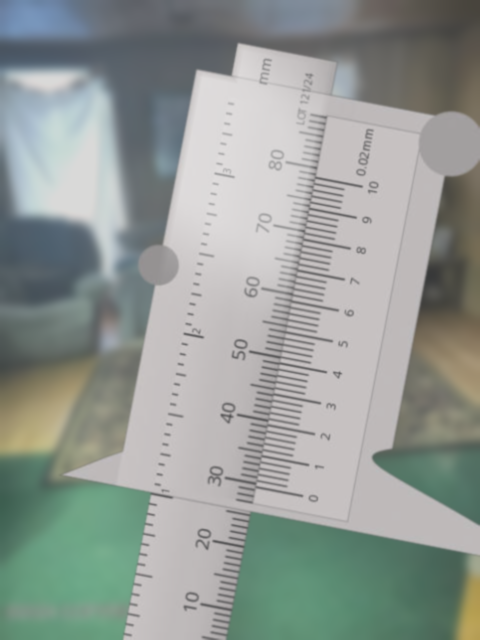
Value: 29.5
